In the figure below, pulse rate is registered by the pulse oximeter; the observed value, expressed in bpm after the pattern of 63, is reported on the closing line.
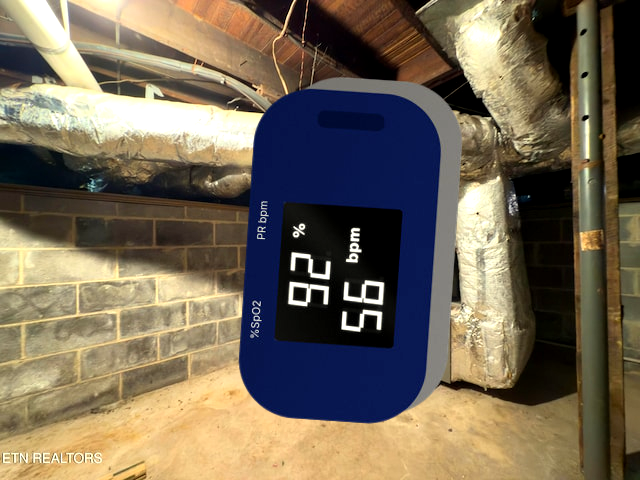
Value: 56
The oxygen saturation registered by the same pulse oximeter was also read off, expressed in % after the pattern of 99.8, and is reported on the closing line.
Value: 92
